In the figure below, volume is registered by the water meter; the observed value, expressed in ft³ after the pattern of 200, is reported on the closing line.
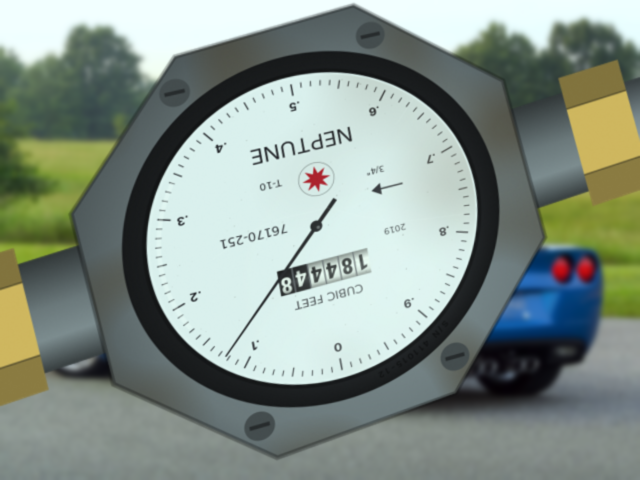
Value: 184448.12
